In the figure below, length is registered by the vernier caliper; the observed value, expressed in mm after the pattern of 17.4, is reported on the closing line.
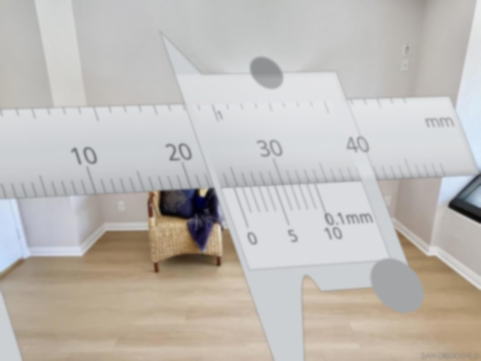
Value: 24.6
